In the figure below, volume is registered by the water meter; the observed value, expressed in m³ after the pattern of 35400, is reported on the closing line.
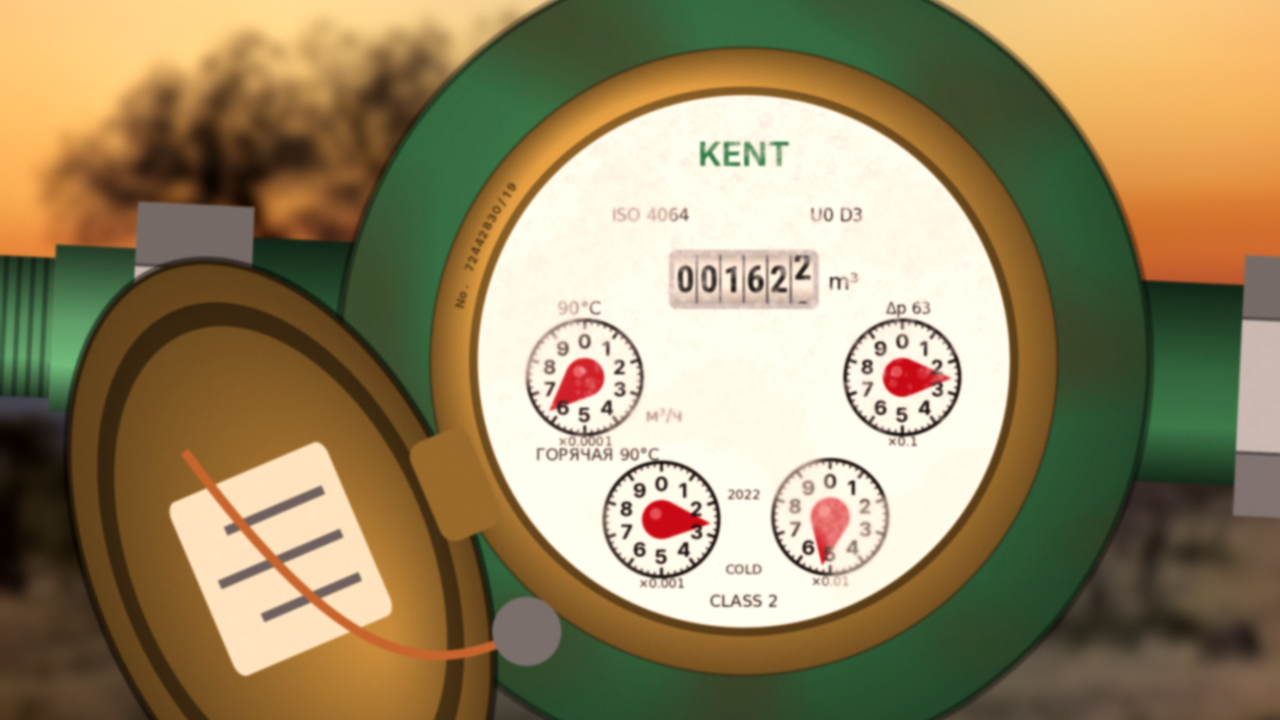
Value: 1622.2526
